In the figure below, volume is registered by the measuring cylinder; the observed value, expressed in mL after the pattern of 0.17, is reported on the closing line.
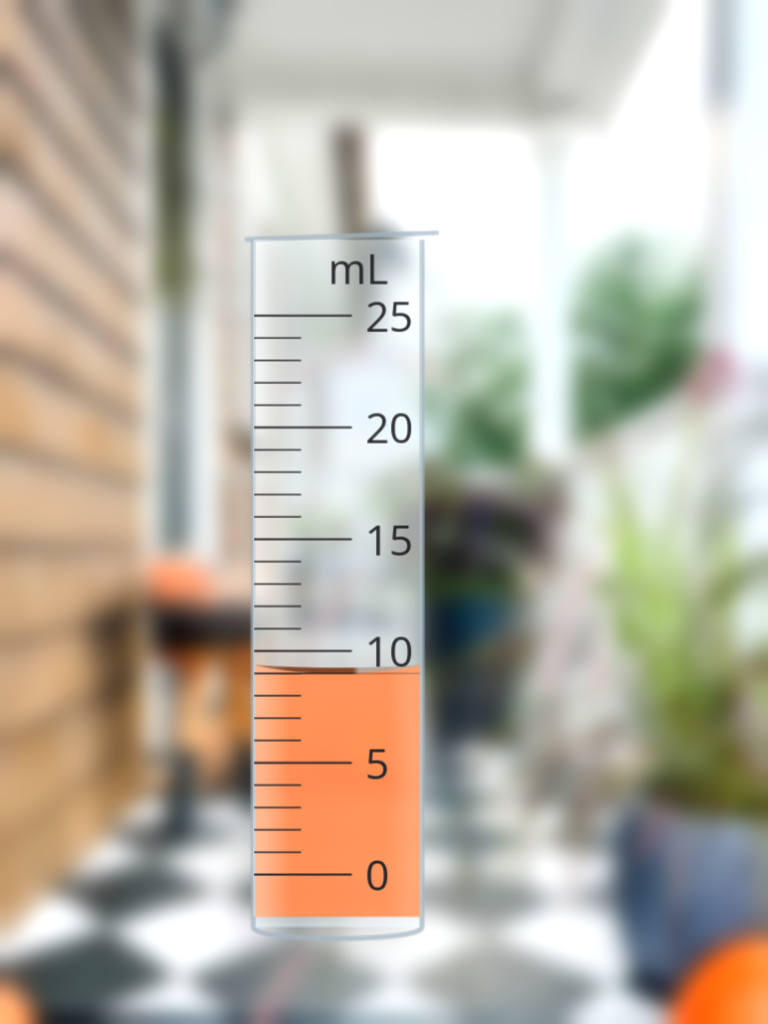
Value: 9
